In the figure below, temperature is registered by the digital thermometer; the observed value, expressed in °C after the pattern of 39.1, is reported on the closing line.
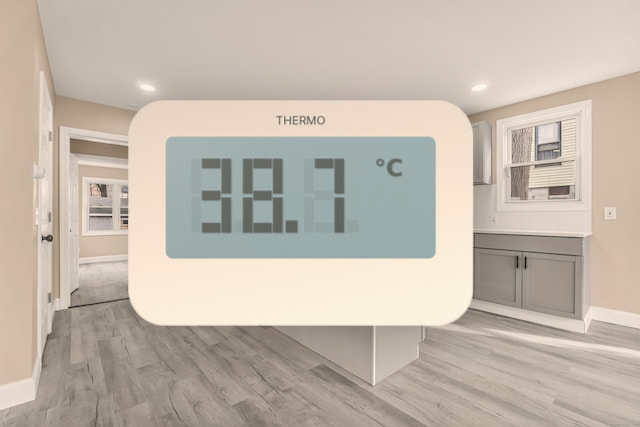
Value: 38.7
